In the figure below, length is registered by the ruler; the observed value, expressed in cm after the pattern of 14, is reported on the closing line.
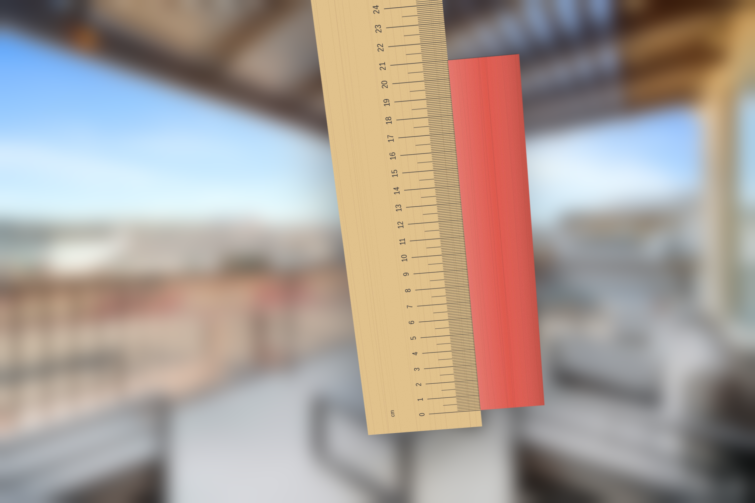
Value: 21
